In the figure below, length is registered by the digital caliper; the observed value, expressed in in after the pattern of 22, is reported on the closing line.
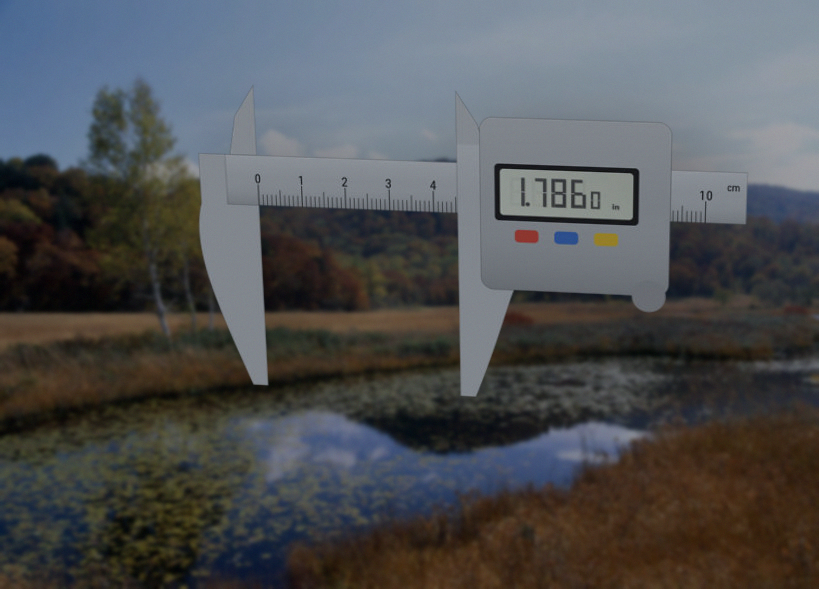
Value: 1.7860
